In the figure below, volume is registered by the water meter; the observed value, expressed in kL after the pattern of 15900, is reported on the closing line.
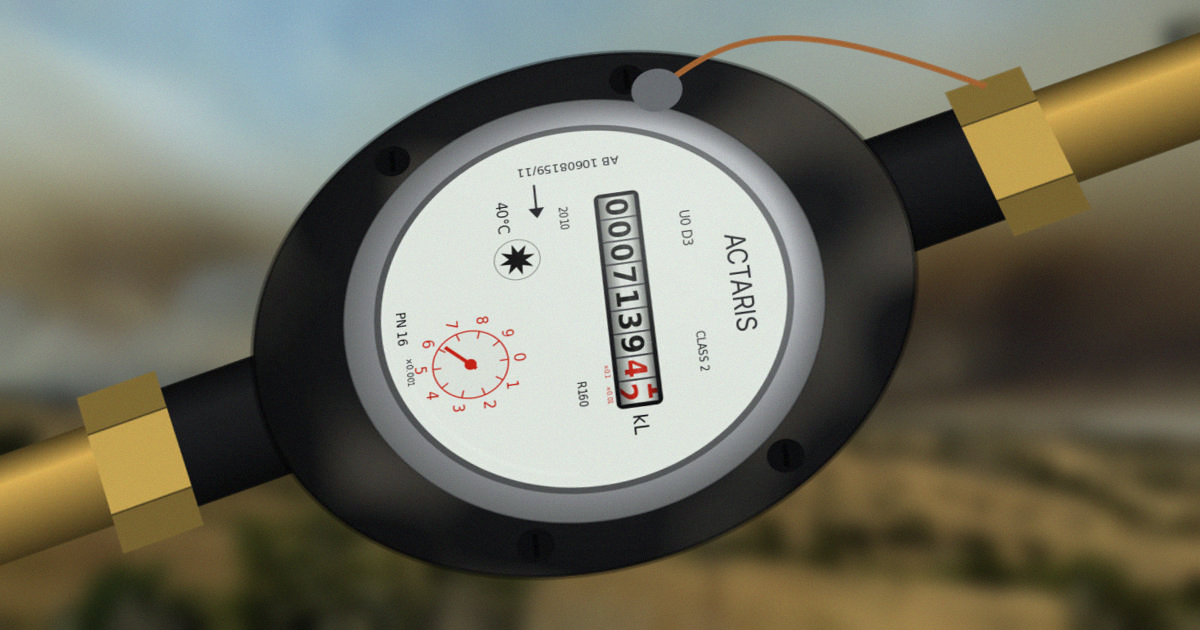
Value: 7139.416
